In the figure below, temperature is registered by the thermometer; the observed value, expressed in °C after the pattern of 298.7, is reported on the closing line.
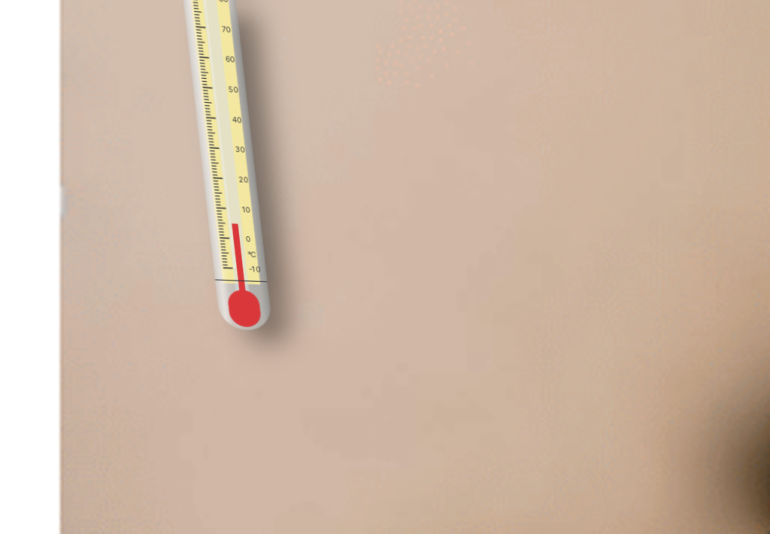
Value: 5
